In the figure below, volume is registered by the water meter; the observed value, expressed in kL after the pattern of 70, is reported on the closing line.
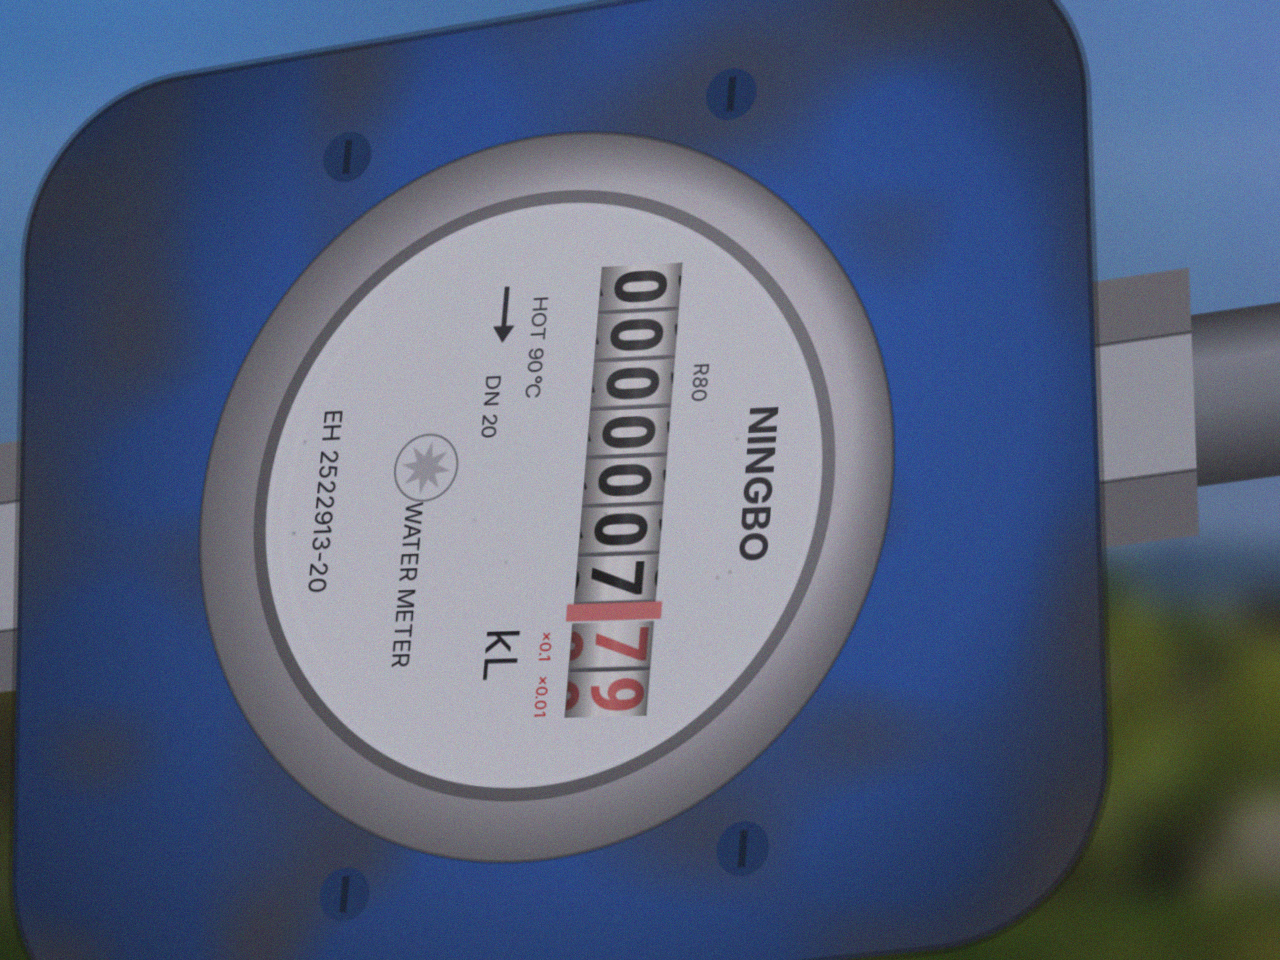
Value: 7.79
